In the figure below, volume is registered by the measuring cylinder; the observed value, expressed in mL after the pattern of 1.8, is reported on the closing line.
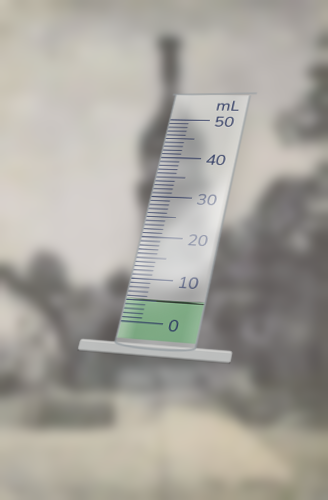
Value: 5
